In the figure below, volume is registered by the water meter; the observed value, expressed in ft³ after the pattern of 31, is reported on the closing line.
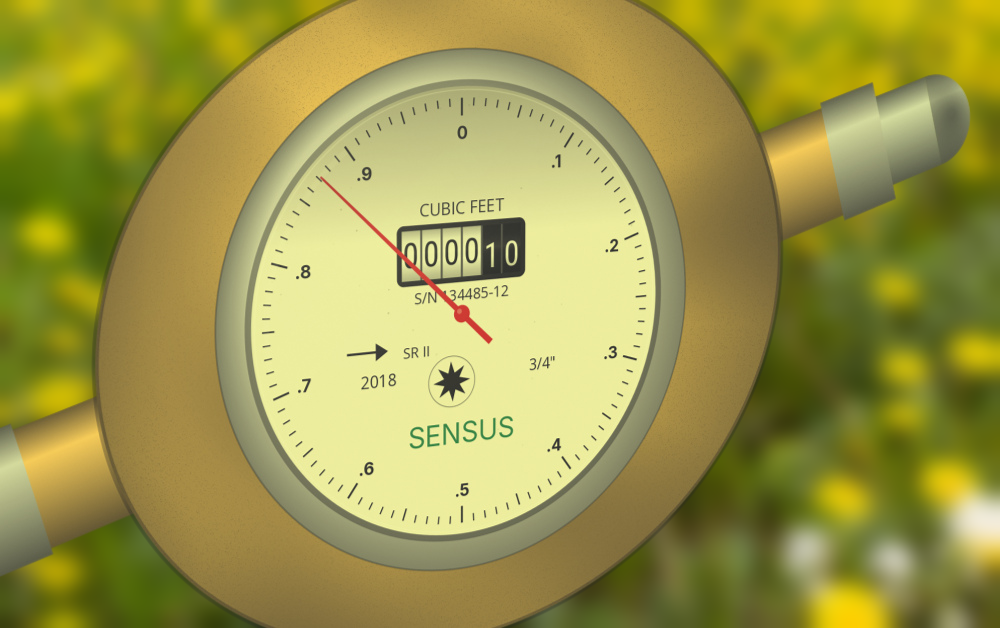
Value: 9.87
